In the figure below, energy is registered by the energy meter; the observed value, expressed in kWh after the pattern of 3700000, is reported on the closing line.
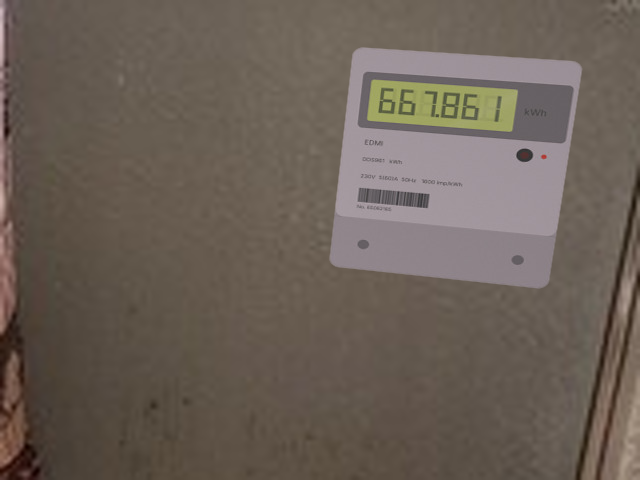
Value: 667.861
